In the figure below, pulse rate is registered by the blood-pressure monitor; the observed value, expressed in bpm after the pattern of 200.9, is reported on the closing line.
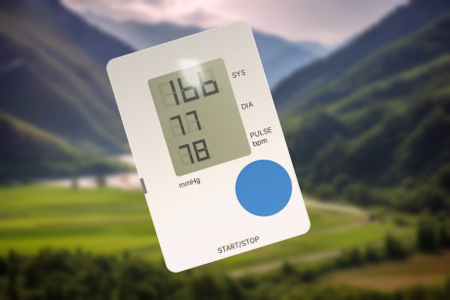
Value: 78
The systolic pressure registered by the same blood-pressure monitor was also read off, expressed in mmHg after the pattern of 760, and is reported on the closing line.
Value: 166
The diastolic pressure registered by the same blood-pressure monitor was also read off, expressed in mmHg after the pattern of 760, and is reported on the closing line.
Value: 77
